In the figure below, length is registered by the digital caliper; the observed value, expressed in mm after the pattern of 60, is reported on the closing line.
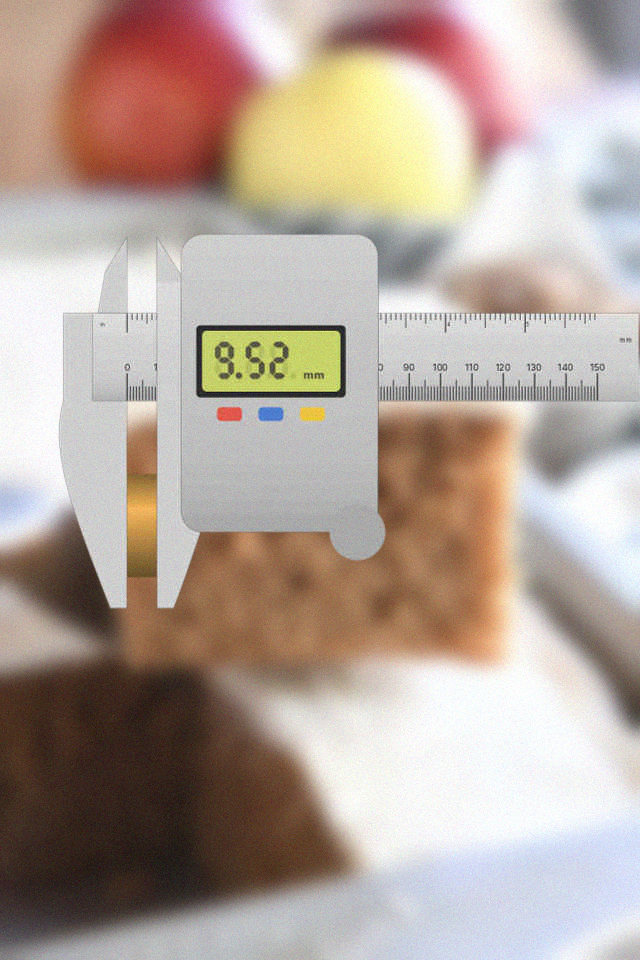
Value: 9.52
